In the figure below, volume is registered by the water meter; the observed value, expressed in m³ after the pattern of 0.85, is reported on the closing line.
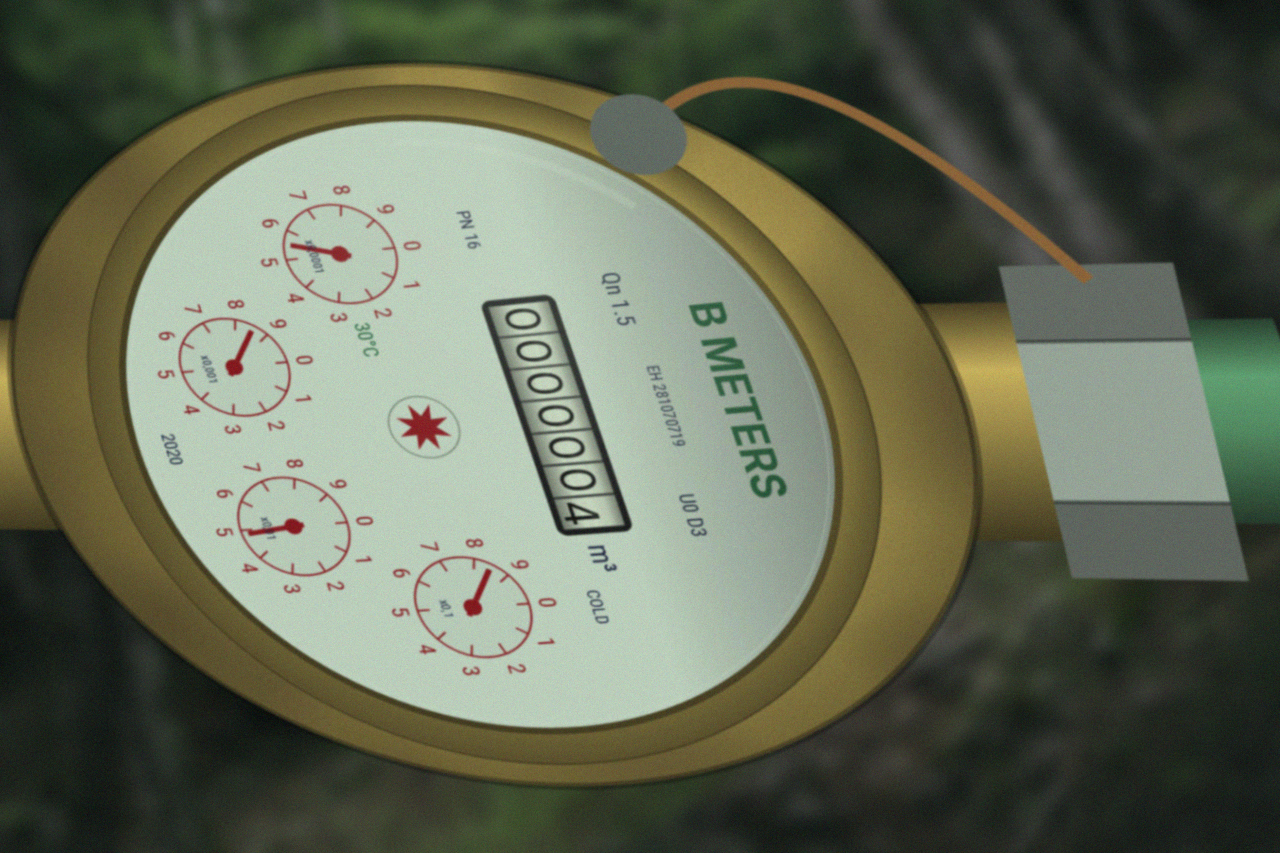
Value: 3.8485
